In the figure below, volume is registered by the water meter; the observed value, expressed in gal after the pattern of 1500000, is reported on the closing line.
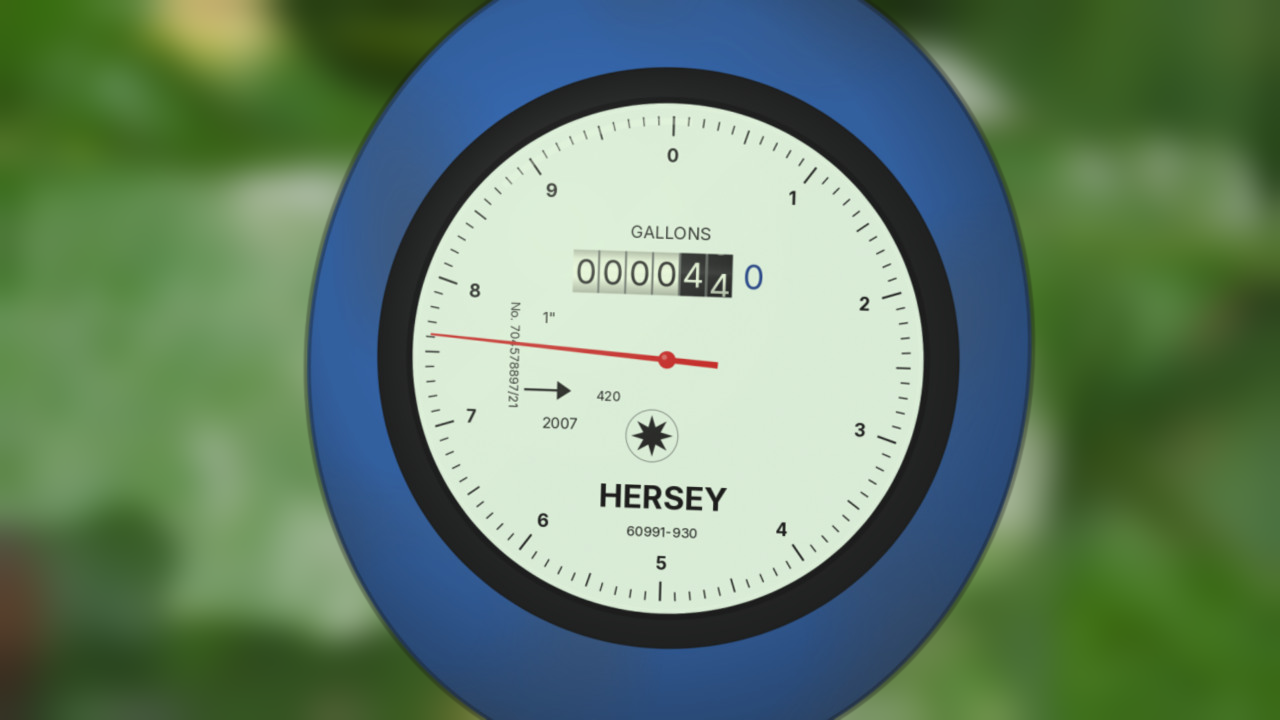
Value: 437.6
